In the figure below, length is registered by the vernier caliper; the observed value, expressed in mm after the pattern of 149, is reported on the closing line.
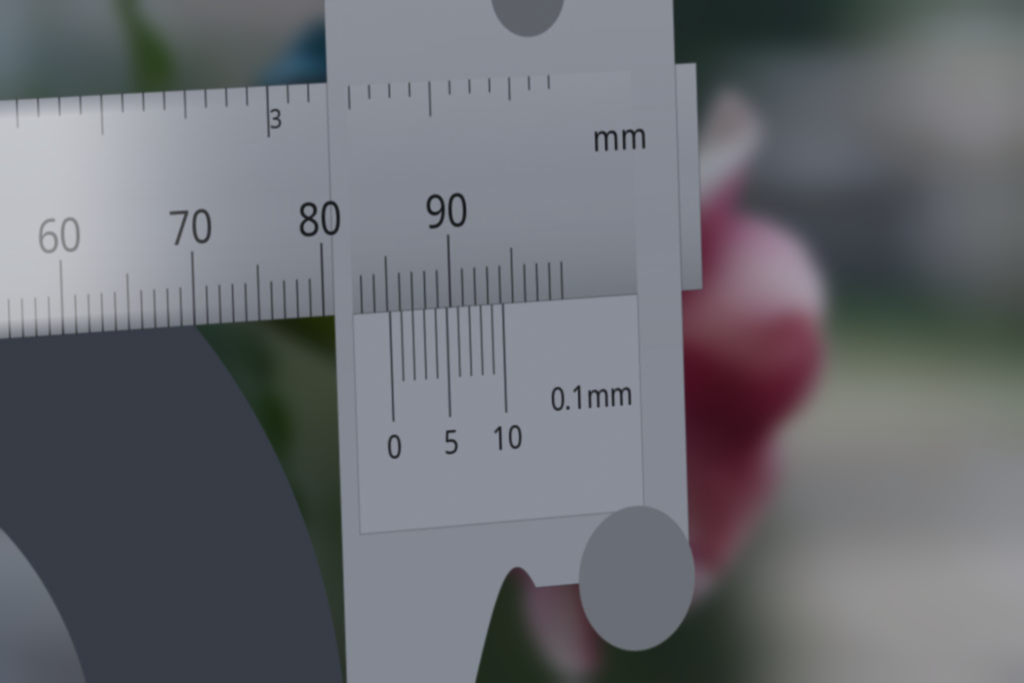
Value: 85.2
